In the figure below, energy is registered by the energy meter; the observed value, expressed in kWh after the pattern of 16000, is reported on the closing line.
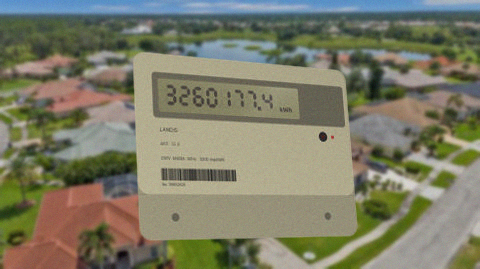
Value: 3260177.4
